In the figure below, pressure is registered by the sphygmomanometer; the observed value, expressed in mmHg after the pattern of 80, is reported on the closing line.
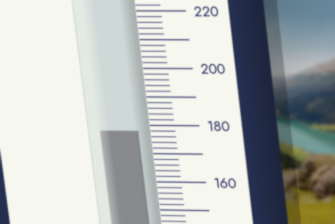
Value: 178
